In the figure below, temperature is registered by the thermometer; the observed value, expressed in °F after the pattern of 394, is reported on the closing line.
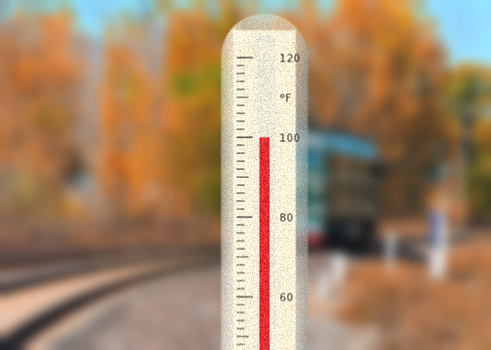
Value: 100
